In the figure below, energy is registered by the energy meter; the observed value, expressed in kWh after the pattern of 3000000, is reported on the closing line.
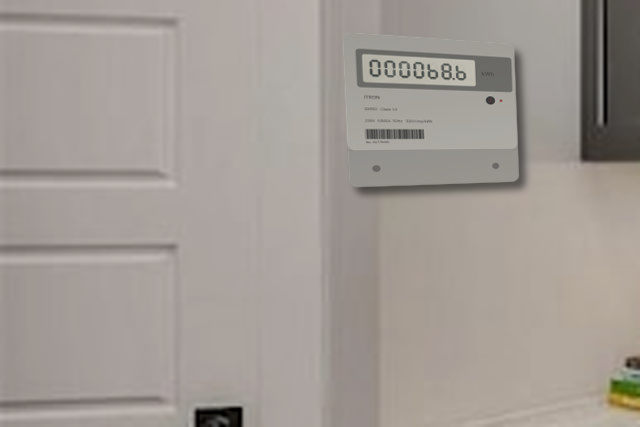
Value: 68.6
